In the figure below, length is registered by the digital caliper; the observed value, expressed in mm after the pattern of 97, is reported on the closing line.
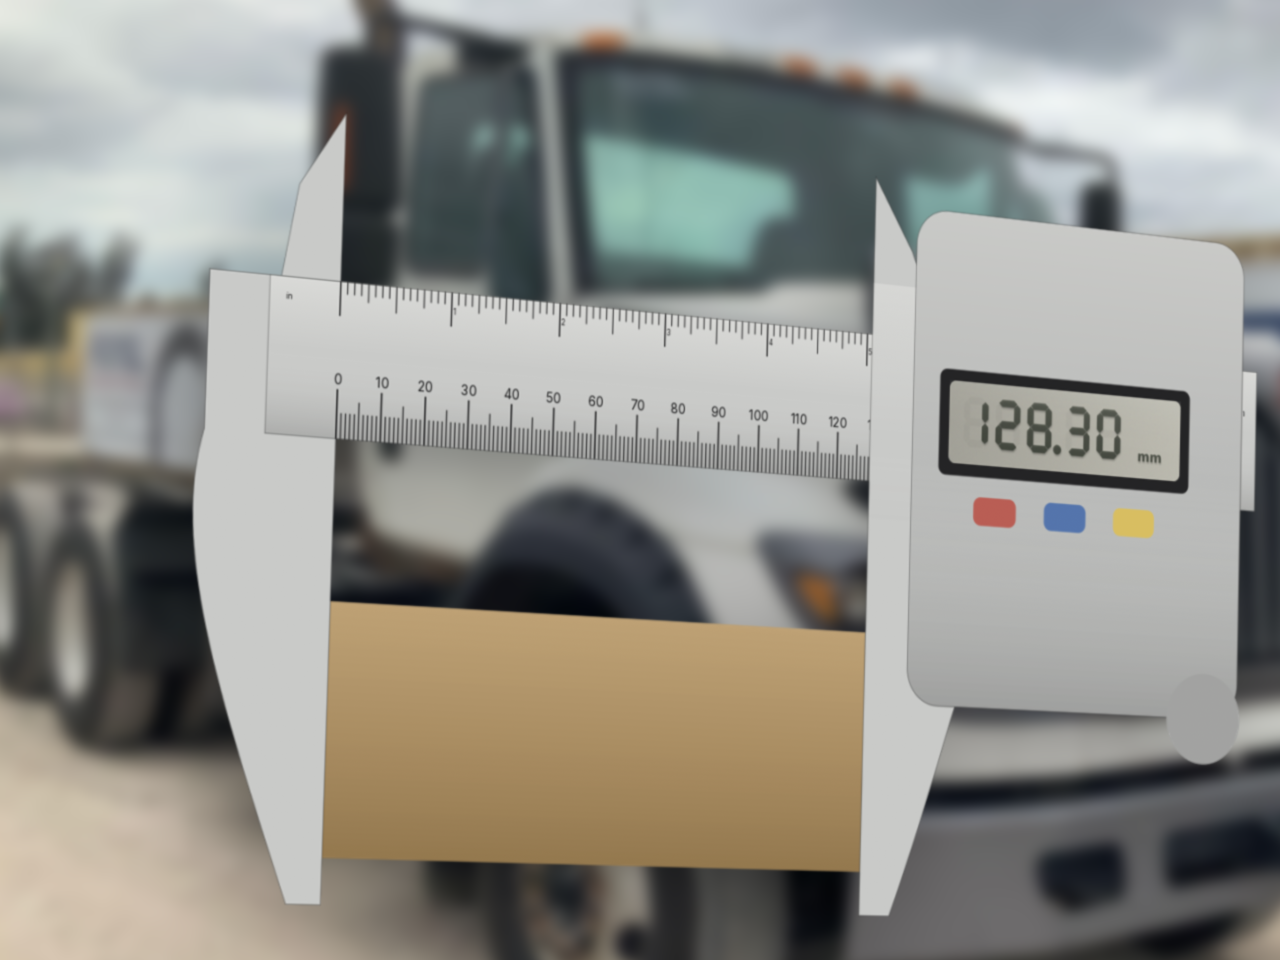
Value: 128.30
